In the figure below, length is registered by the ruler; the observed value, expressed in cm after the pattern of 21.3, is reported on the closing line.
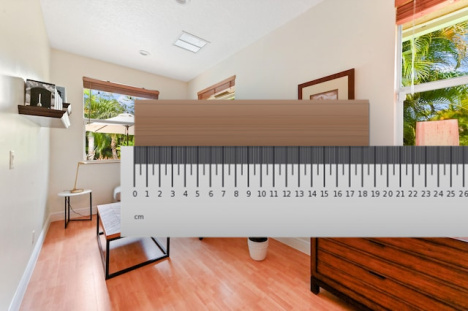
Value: 18.5
